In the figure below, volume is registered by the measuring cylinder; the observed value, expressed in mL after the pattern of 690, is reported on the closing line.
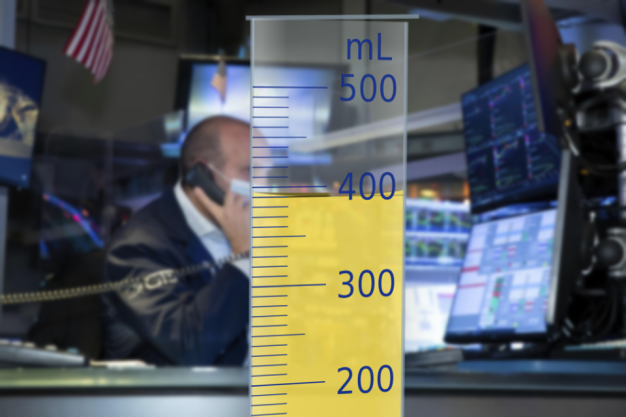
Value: 390
